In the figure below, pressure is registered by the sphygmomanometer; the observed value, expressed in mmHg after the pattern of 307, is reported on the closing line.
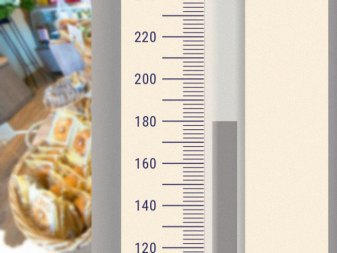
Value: 180
